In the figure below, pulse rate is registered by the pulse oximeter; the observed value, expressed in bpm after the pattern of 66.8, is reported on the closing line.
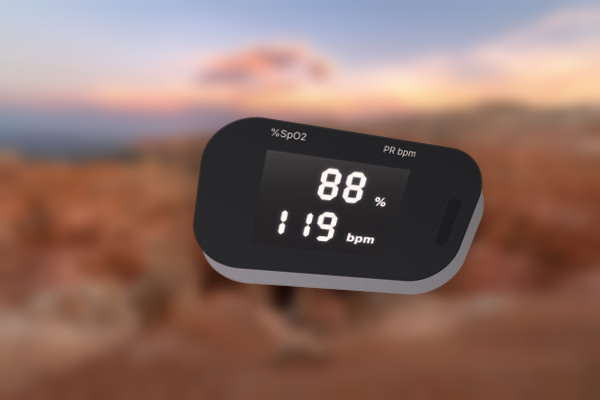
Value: 119
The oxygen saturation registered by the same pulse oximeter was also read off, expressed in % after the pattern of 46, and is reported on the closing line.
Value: 88
